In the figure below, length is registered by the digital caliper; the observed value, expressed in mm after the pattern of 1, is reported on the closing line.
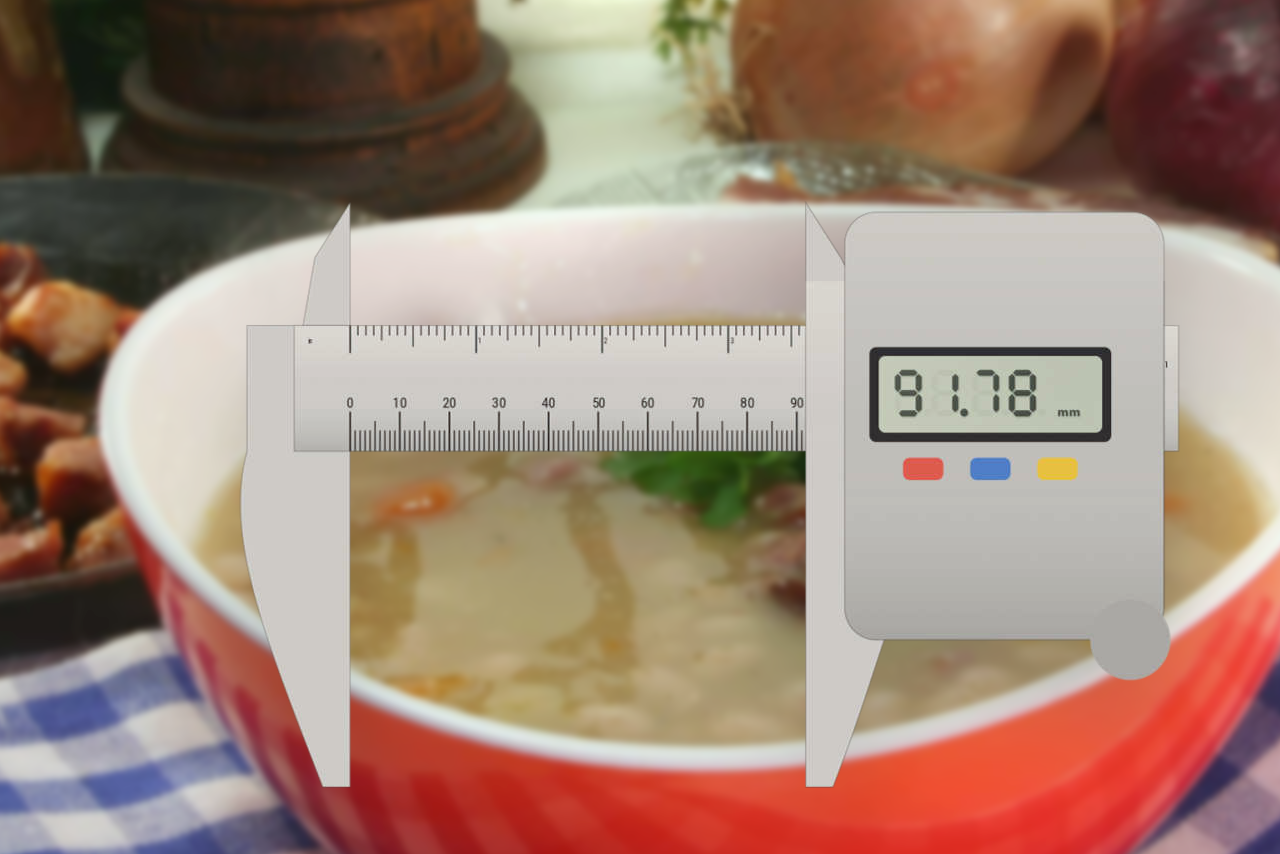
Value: 91.78
